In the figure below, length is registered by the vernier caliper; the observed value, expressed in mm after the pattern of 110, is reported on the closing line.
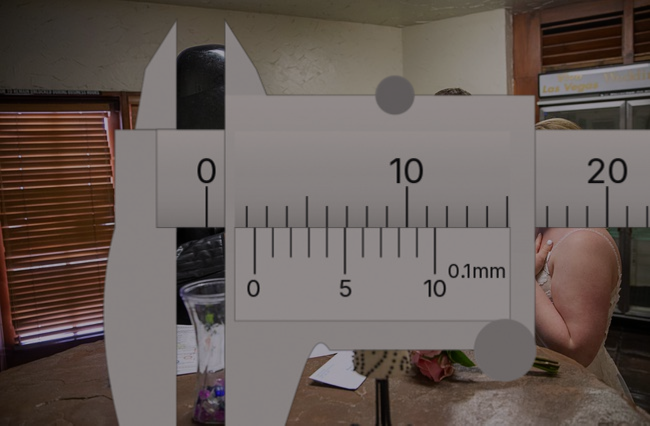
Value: 2.4
